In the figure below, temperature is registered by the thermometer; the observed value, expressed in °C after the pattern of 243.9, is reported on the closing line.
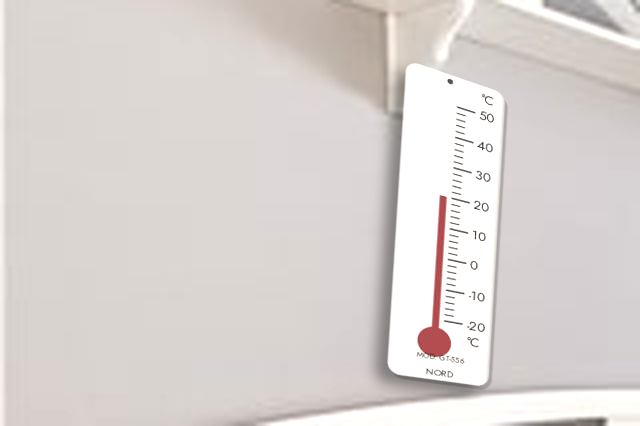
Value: 20
